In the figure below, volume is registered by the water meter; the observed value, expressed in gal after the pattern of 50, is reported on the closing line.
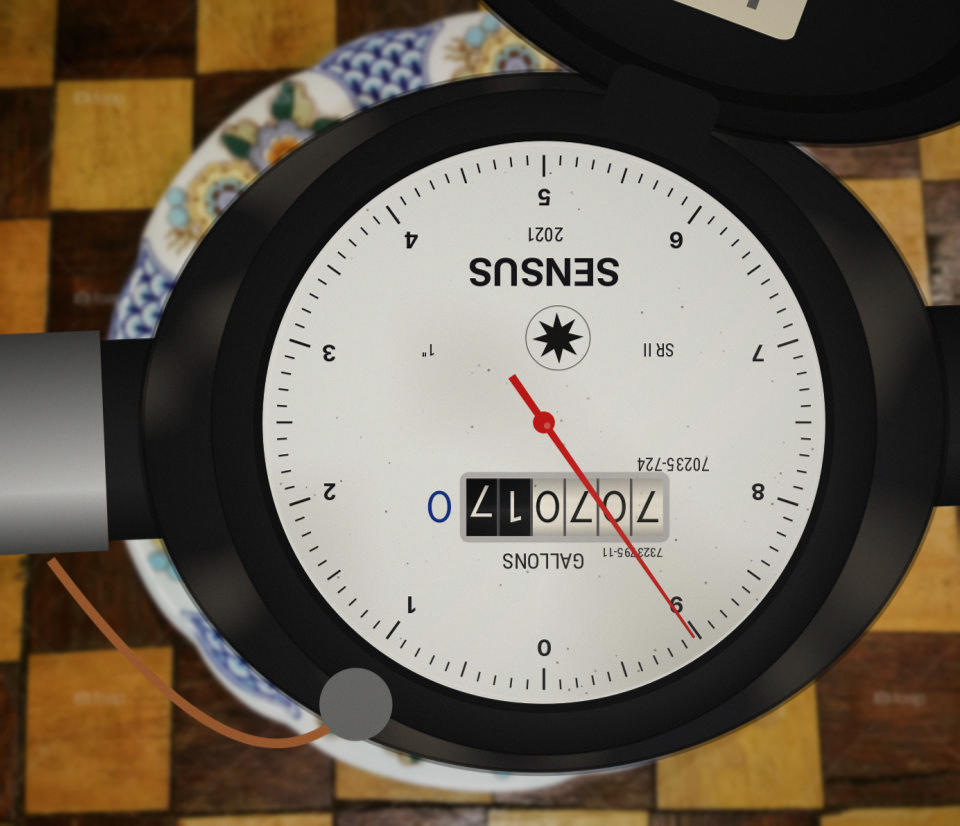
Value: 7070169.0
